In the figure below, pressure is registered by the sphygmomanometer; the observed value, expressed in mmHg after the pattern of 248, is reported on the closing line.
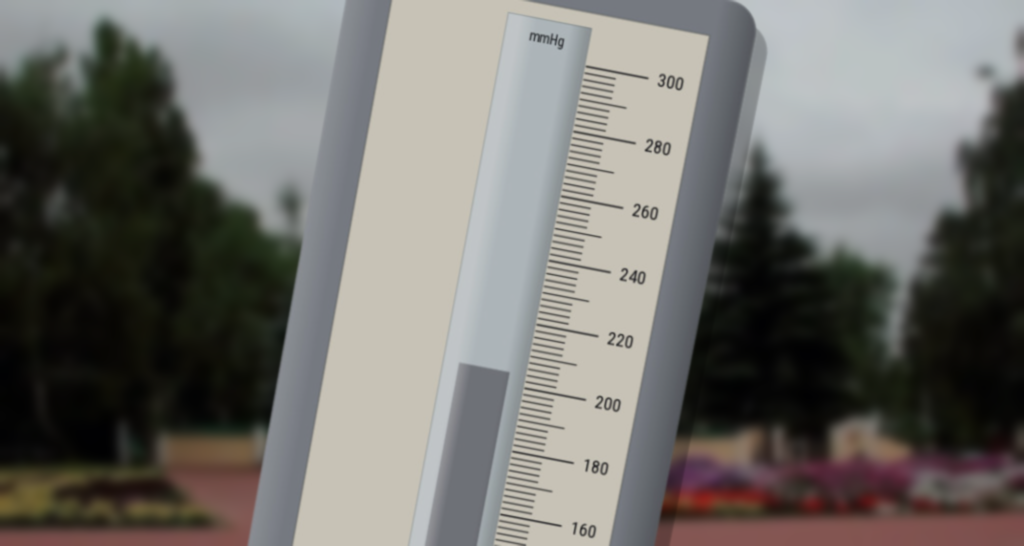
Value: 204
